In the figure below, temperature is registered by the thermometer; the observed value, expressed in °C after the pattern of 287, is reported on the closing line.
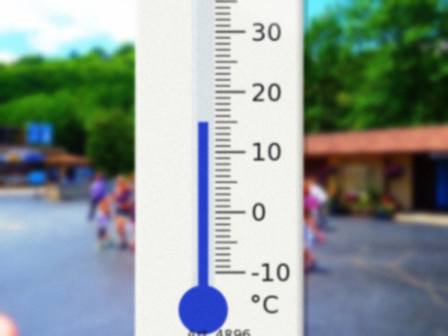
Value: 15
